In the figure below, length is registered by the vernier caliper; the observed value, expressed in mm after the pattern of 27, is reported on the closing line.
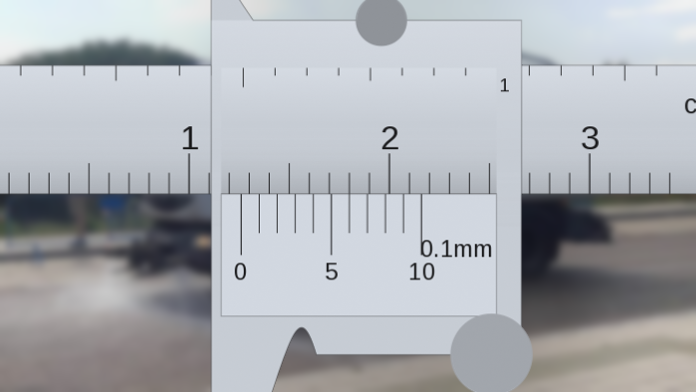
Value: 12.6
